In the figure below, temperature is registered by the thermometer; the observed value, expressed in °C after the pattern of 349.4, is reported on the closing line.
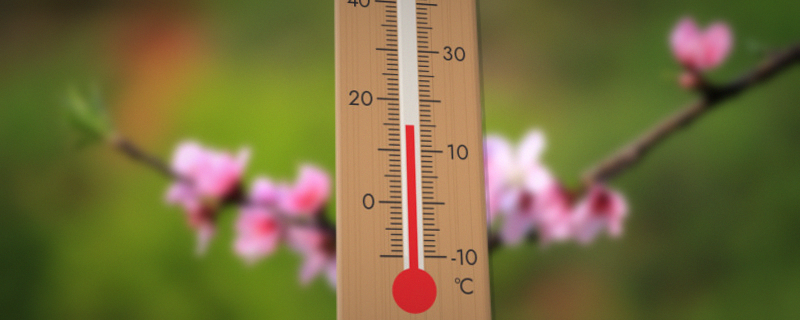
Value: 15
